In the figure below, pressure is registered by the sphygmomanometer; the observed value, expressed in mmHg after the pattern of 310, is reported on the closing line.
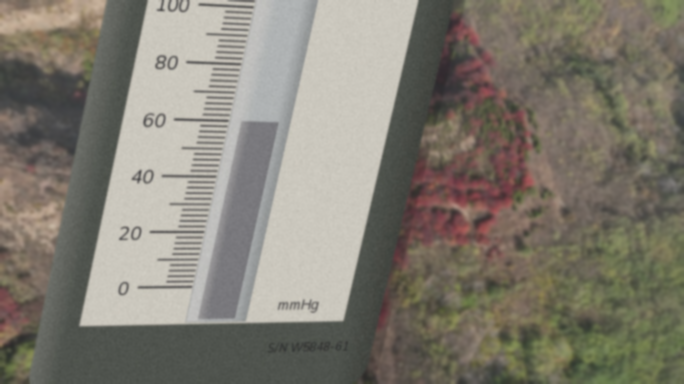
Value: 60
